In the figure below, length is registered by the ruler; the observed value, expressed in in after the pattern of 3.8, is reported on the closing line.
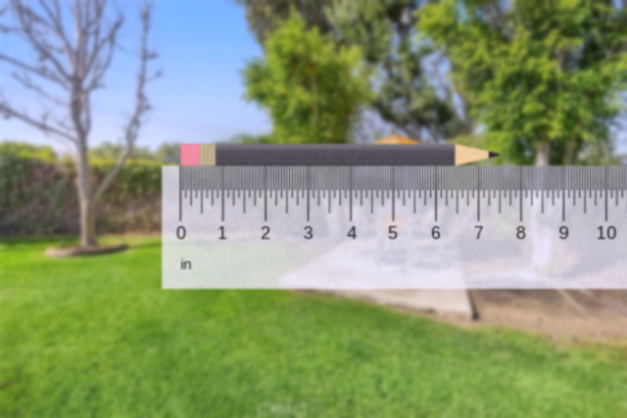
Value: 7.5
